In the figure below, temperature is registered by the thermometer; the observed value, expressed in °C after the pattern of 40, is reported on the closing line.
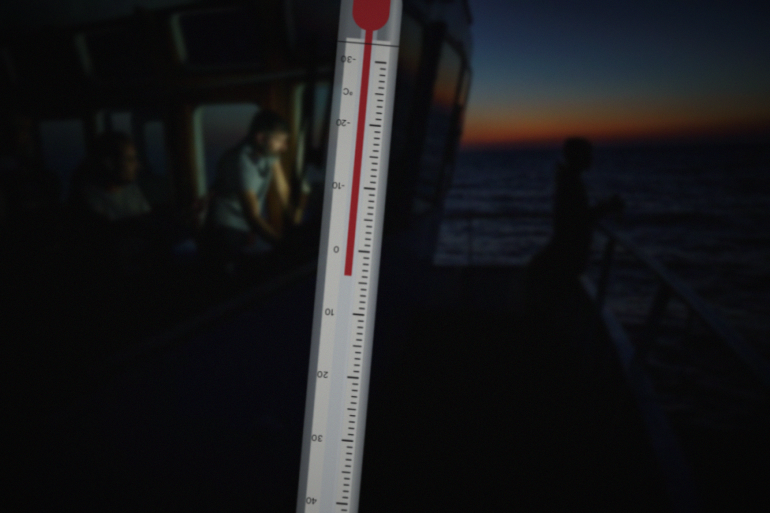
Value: 4
